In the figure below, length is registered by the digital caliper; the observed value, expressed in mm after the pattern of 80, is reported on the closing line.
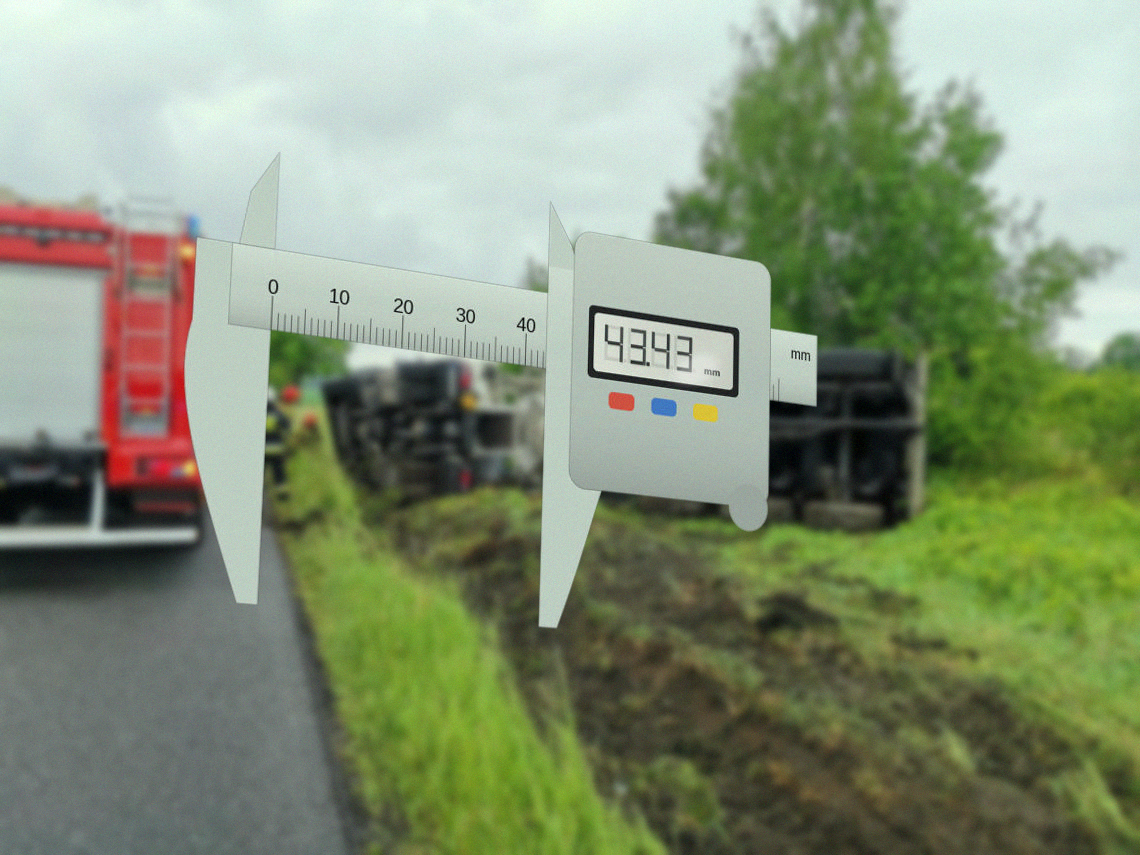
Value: 43.43
